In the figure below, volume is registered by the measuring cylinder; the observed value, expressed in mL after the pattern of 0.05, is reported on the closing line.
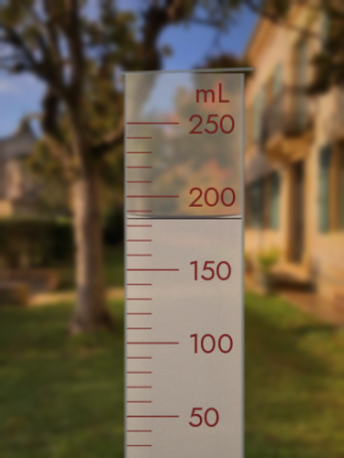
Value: 185
